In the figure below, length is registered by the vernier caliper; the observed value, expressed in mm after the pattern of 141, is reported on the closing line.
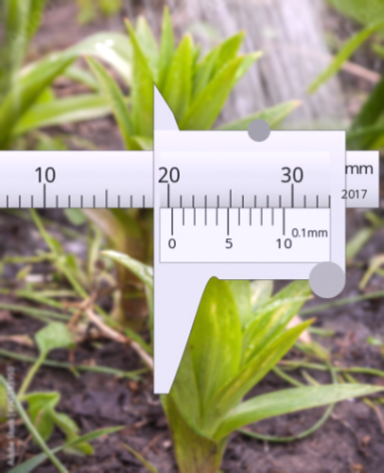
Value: 20.3
